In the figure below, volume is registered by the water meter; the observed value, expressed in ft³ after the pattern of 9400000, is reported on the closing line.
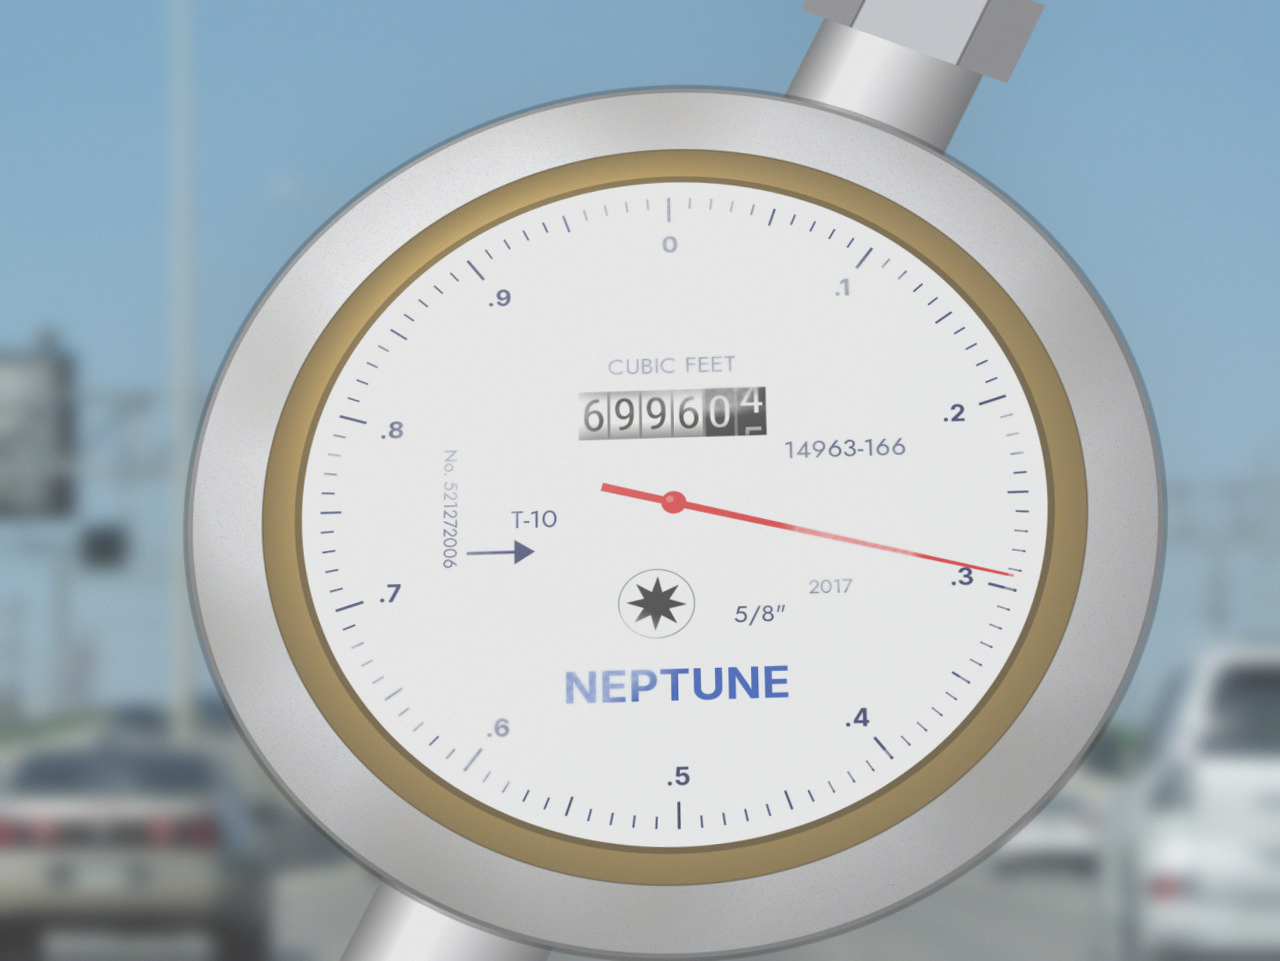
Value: 699604.29
